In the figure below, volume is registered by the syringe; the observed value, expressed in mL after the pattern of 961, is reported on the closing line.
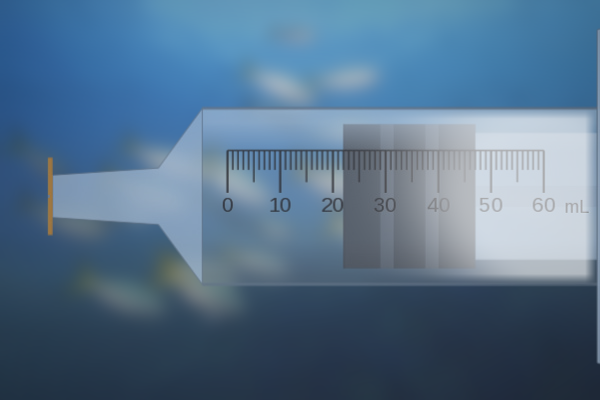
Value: 22
